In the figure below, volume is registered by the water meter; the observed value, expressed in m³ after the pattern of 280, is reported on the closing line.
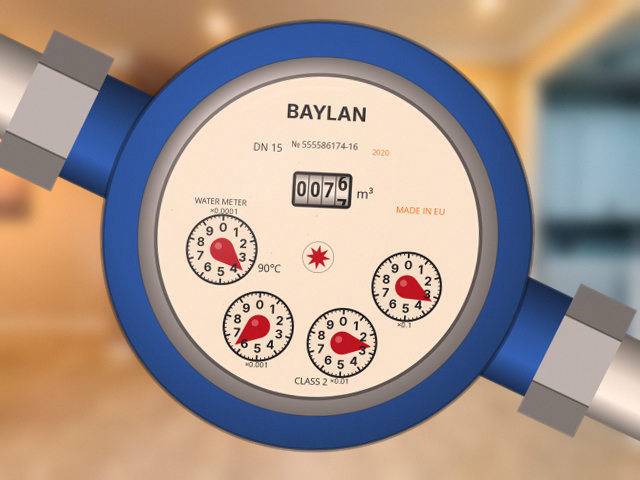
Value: 76.3263
